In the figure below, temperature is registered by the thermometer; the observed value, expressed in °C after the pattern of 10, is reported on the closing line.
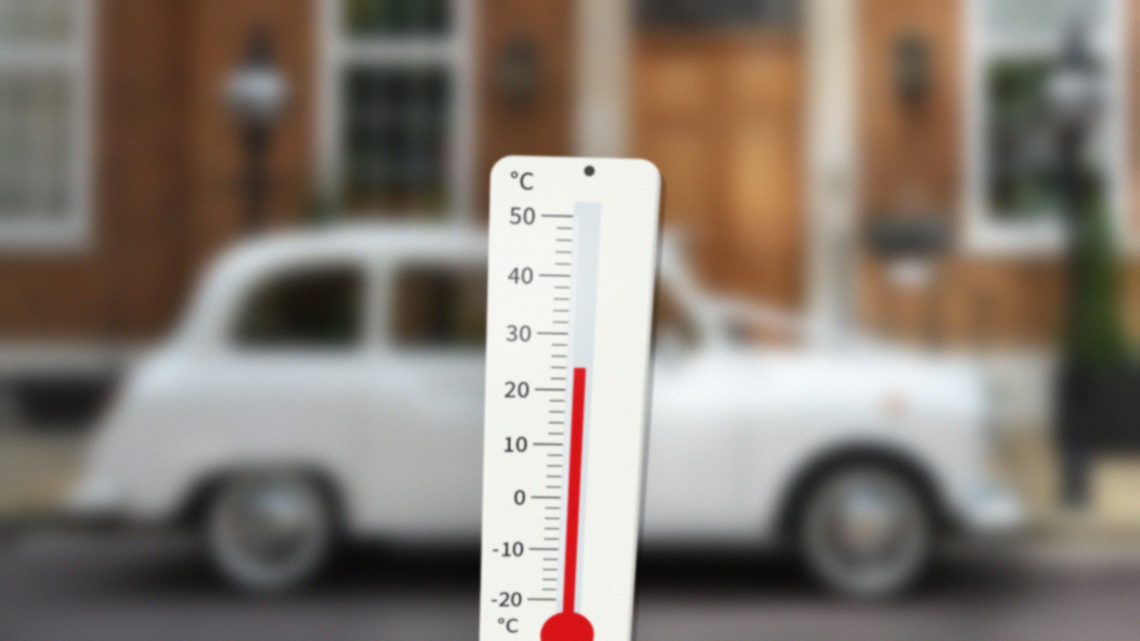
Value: 24
